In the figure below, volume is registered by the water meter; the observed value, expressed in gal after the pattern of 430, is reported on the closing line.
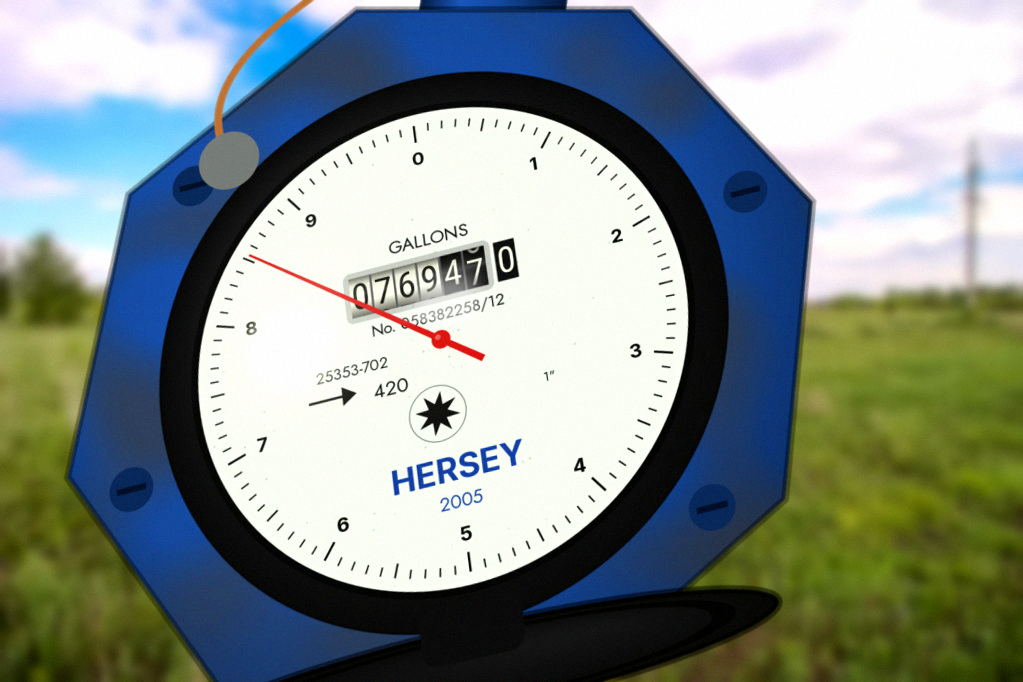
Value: 769468.5
